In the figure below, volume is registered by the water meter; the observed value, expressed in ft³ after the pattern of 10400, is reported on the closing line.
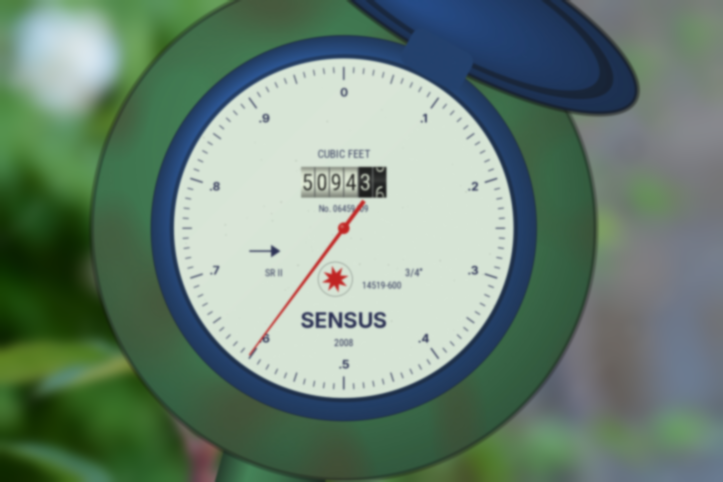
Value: 509435.60
